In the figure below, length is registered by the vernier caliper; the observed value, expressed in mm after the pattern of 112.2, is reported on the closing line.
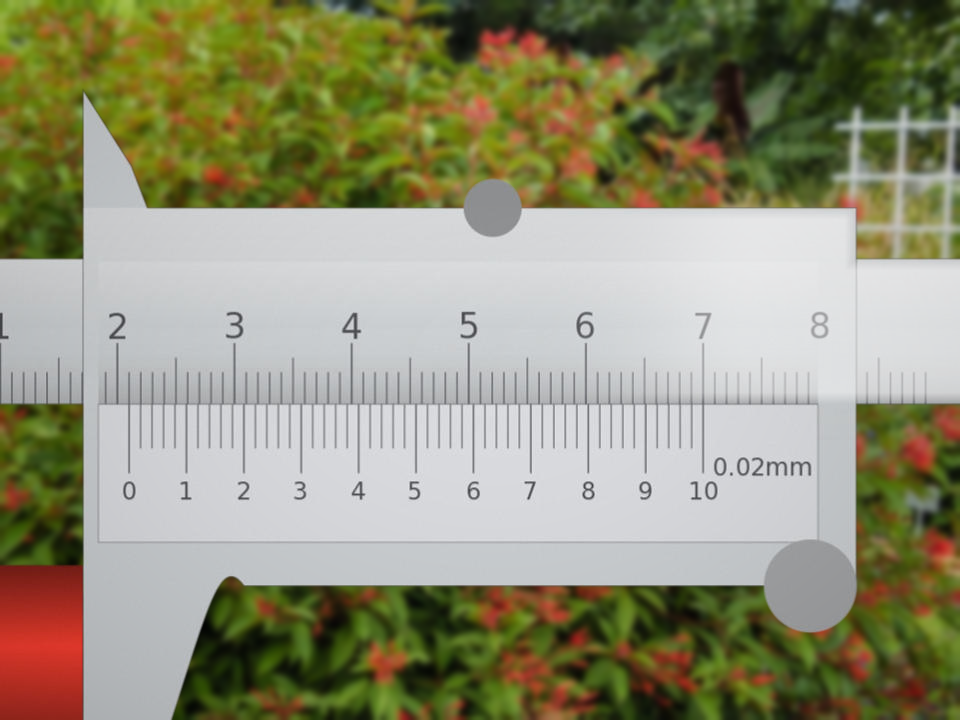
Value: 21.0
